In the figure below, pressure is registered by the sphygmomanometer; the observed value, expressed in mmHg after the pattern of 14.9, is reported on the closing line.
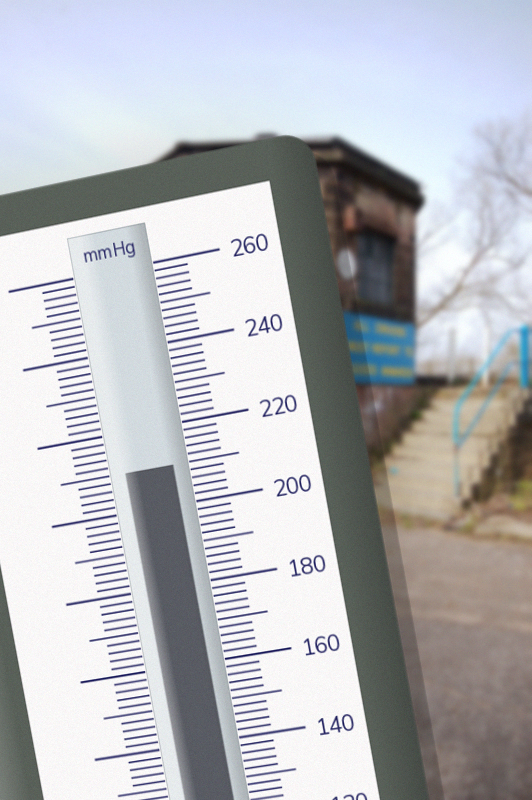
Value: 210
